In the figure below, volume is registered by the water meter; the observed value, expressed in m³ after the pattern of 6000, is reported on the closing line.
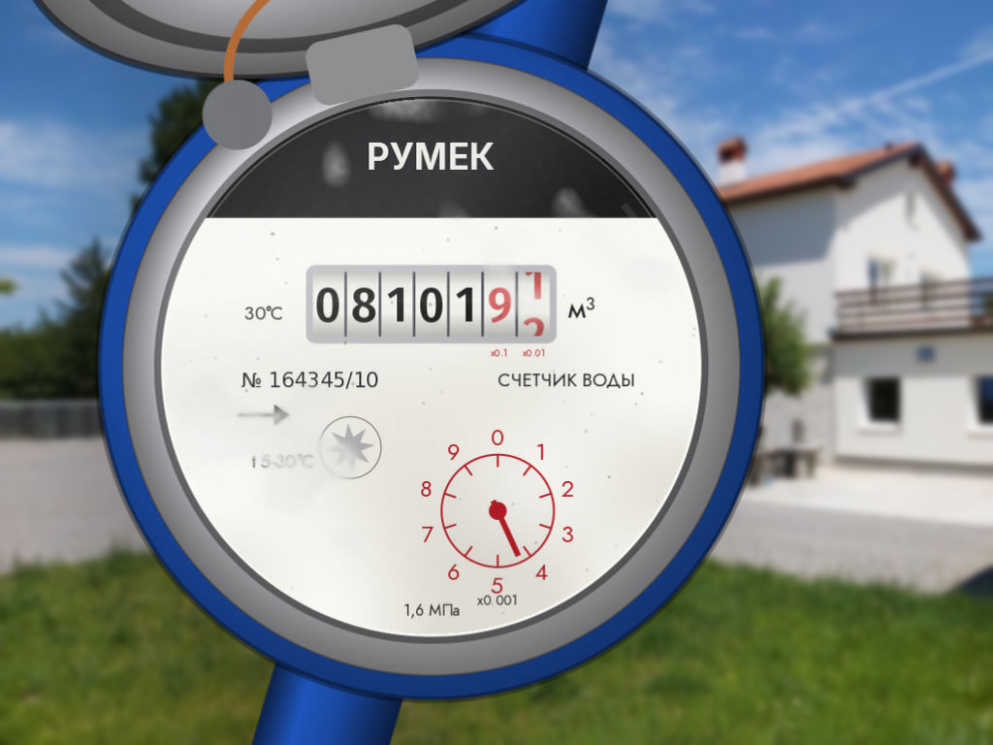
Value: 8101.914
